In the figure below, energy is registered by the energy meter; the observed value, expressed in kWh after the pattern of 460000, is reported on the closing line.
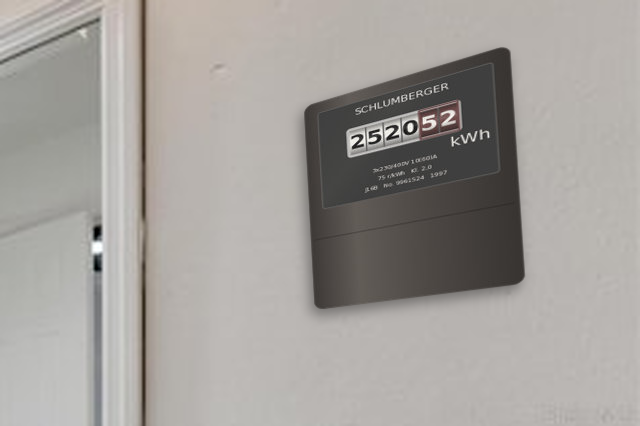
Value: 2520.52
